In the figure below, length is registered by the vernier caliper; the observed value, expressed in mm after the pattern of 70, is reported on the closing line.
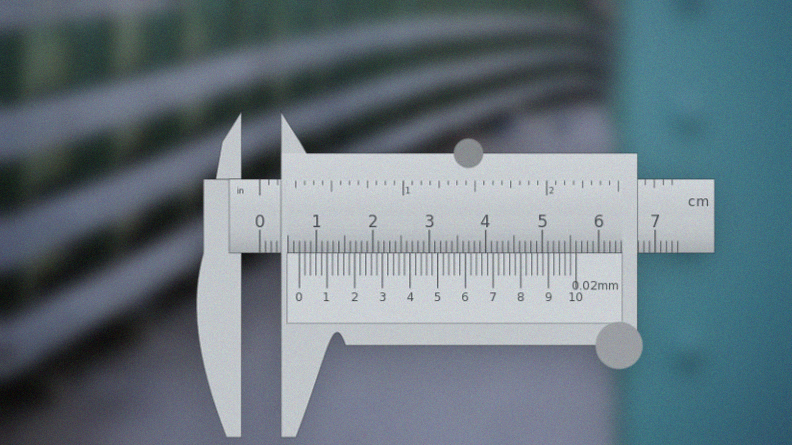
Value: 7.0
